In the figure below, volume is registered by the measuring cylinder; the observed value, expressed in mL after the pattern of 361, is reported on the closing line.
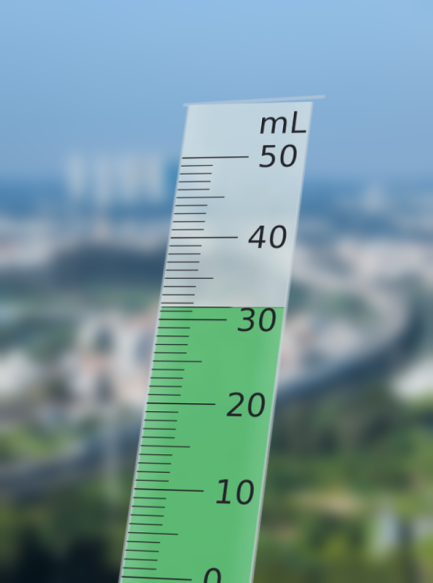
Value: 31.5
